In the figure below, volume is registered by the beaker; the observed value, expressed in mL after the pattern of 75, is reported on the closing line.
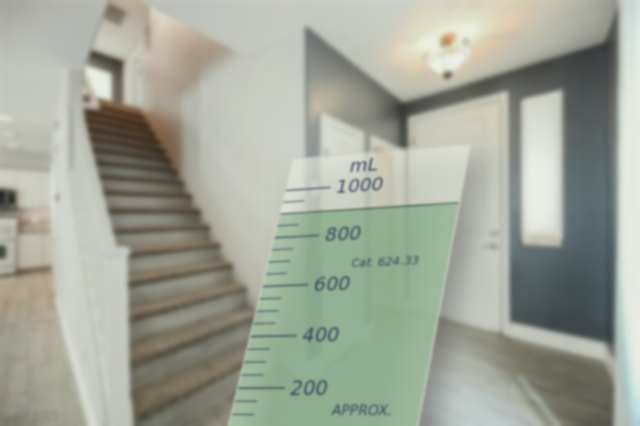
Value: 900
